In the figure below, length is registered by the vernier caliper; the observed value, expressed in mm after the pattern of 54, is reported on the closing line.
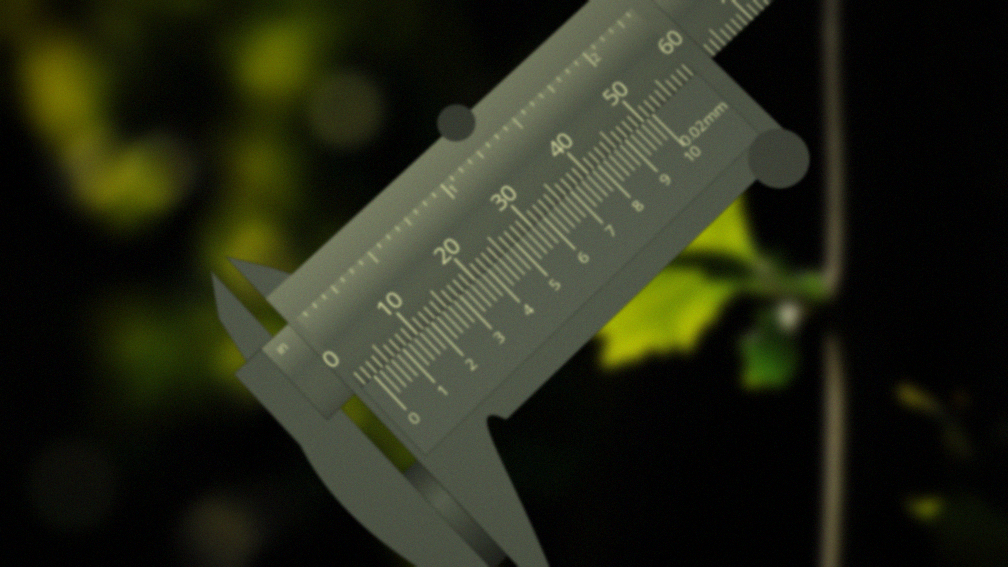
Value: 2.5
